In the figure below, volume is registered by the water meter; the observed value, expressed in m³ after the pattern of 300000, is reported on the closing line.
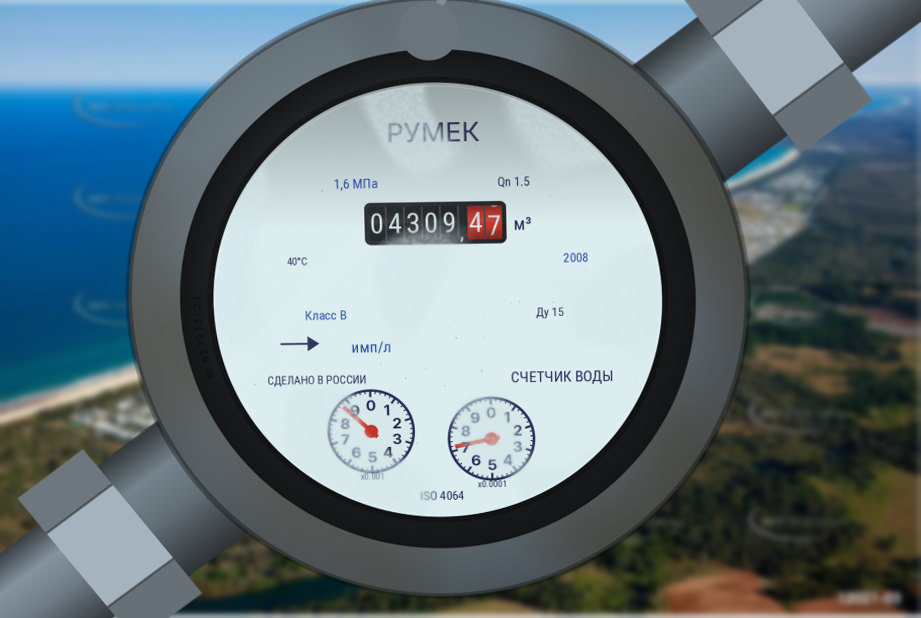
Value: 4309.4687
